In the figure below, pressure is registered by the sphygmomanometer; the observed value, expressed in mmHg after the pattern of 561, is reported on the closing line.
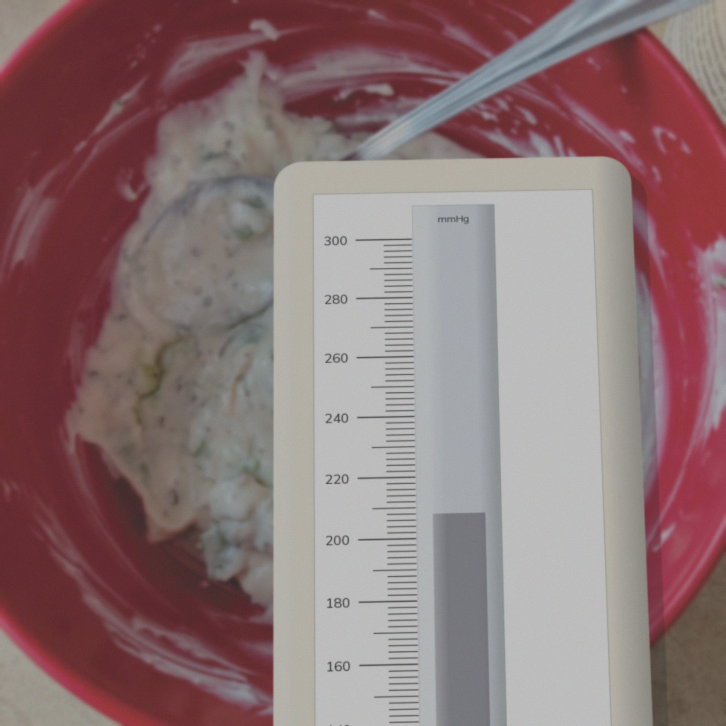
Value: 208
